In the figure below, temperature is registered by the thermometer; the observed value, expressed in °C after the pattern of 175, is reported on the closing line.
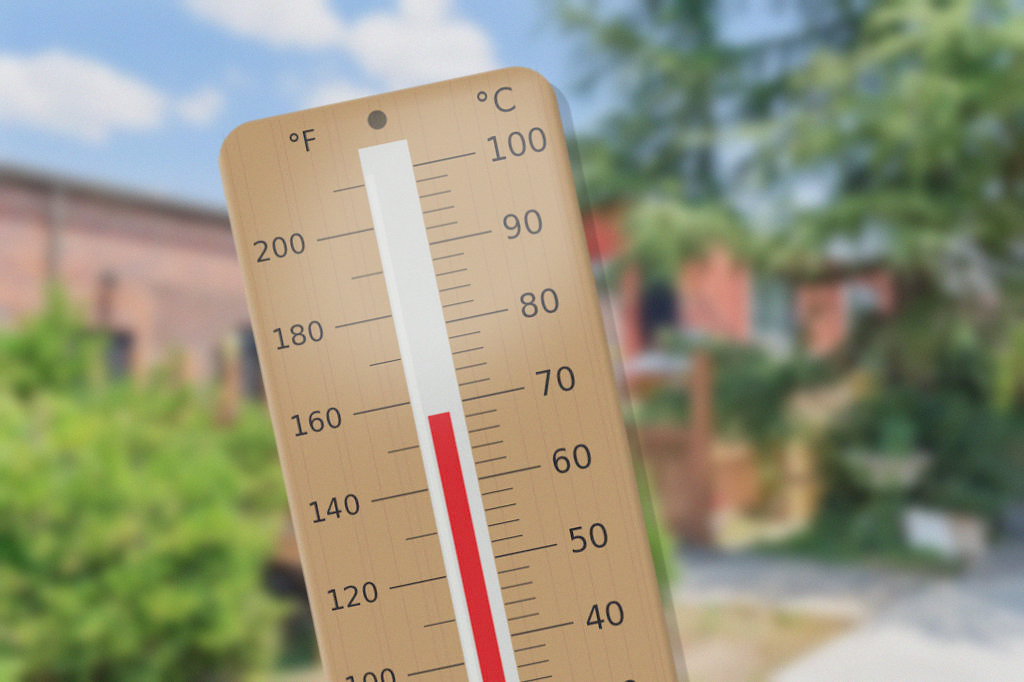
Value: 69
